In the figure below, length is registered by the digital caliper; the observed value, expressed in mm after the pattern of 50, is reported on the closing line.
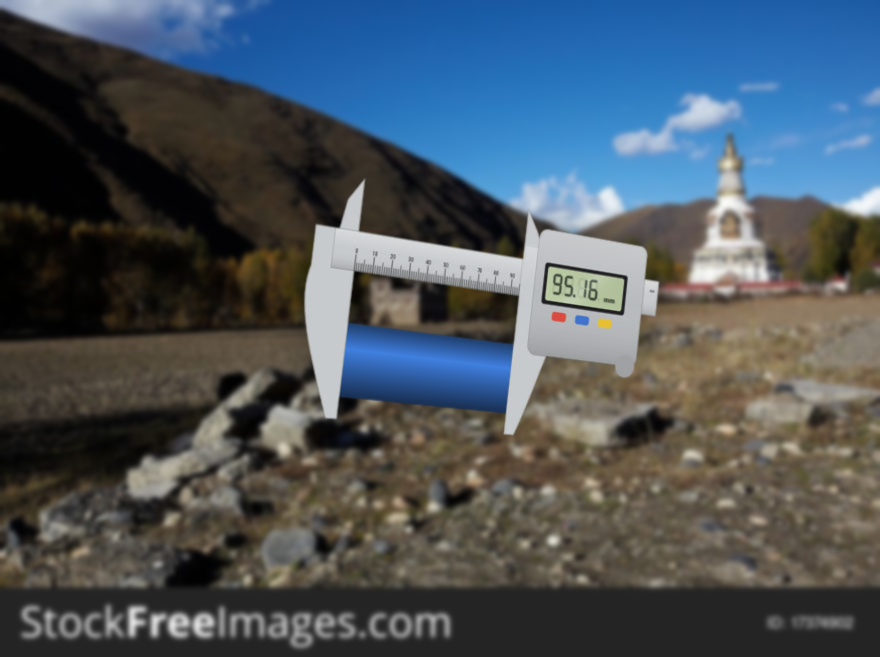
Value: 95.16
